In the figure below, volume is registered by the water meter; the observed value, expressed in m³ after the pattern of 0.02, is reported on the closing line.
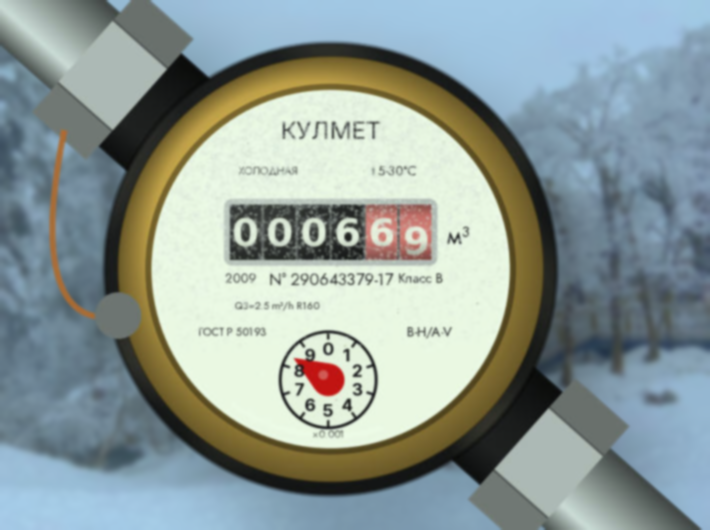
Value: 6.688
